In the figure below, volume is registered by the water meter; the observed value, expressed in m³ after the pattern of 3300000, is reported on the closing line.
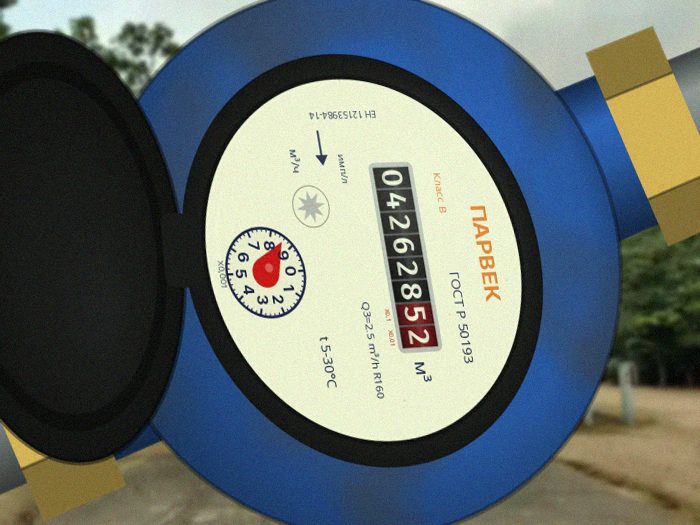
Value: 42628.528
